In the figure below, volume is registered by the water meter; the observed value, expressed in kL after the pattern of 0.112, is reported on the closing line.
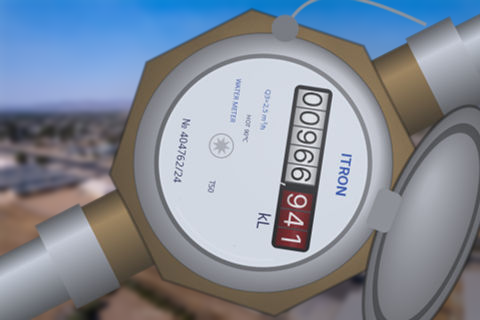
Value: 966.941
